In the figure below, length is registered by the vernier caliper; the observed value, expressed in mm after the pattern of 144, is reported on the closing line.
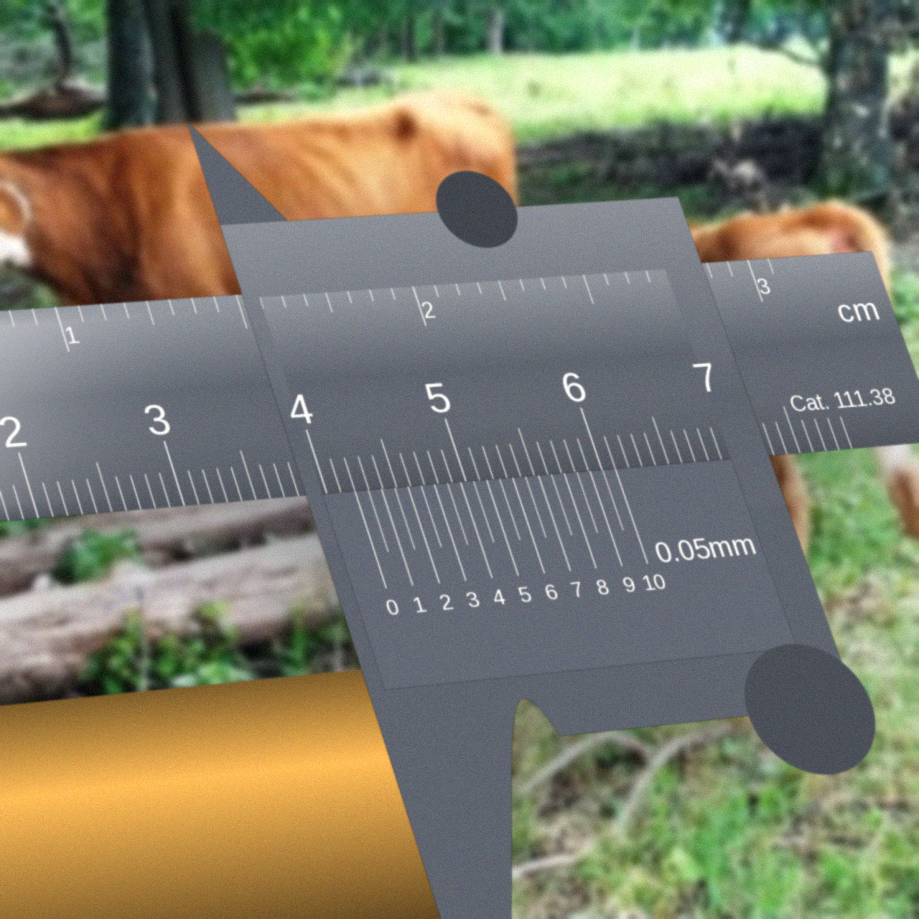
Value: 42.0
